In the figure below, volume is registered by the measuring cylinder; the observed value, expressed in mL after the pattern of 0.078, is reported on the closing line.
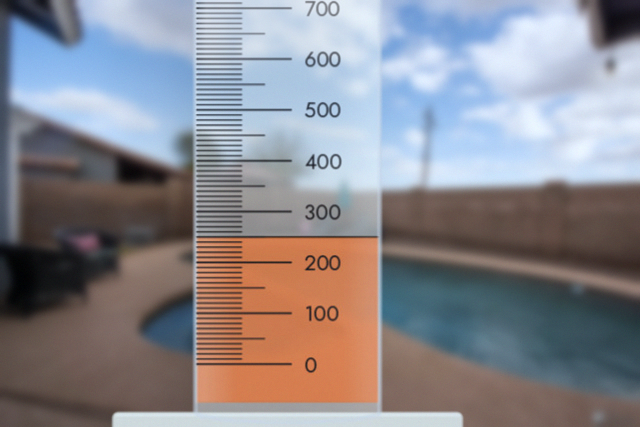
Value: 250
